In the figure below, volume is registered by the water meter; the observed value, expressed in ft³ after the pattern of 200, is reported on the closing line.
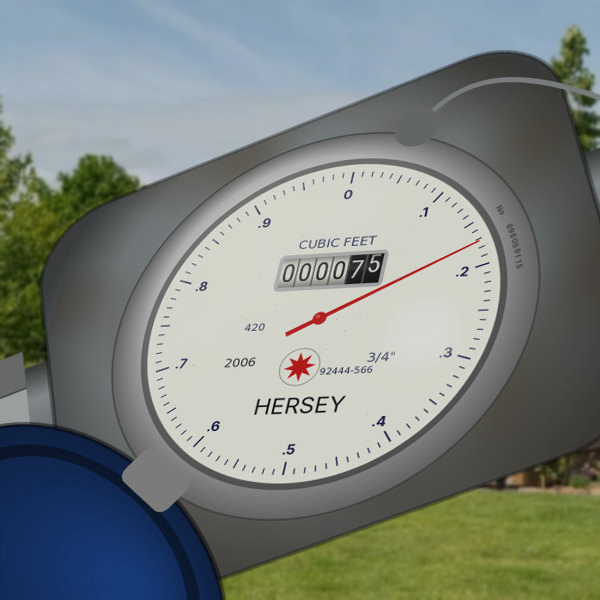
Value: 75.17
